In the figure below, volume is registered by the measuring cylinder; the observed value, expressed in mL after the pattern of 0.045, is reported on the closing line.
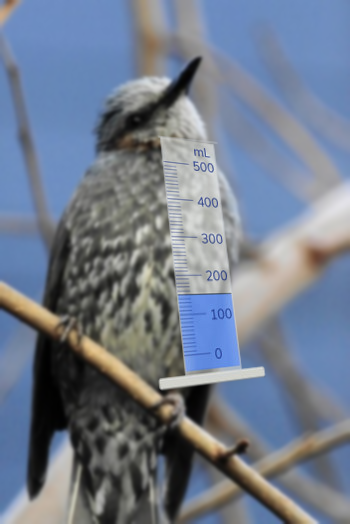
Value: 150
